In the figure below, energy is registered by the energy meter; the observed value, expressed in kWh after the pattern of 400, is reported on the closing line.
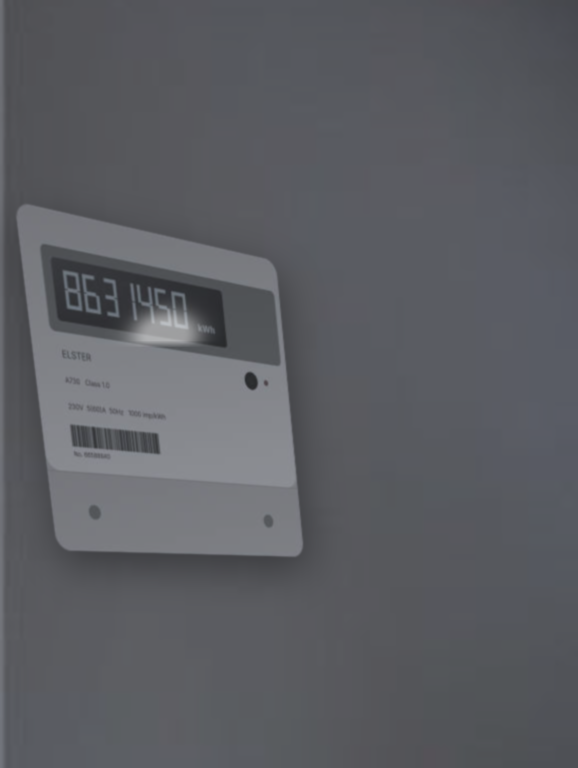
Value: 8631450
